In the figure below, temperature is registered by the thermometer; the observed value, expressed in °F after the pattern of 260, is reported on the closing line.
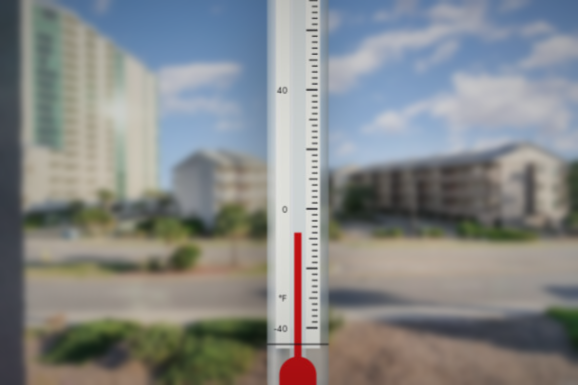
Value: -8
